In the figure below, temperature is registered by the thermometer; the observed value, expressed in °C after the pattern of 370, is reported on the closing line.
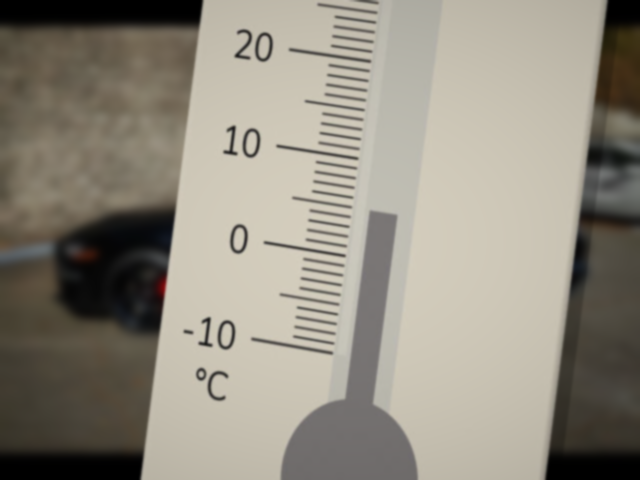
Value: 5
